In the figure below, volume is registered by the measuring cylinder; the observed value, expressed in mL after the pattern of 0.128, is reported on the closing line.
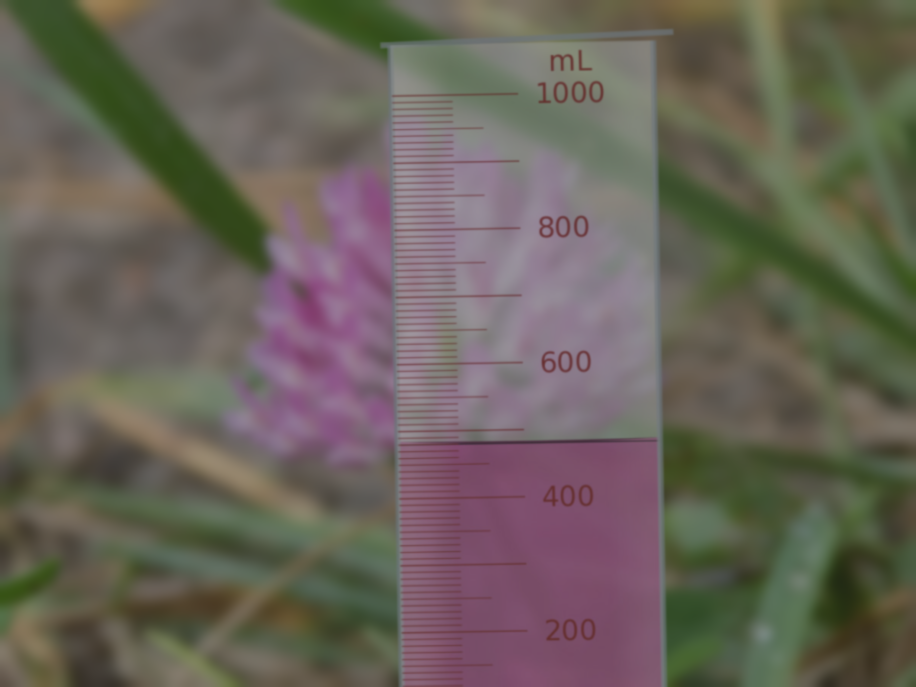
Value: 480
